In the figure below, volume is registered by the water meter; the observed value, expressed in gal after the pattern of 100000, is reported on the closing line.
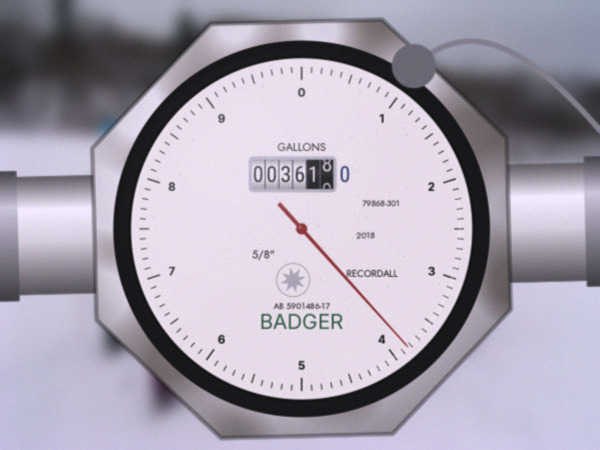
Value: 36183.8
